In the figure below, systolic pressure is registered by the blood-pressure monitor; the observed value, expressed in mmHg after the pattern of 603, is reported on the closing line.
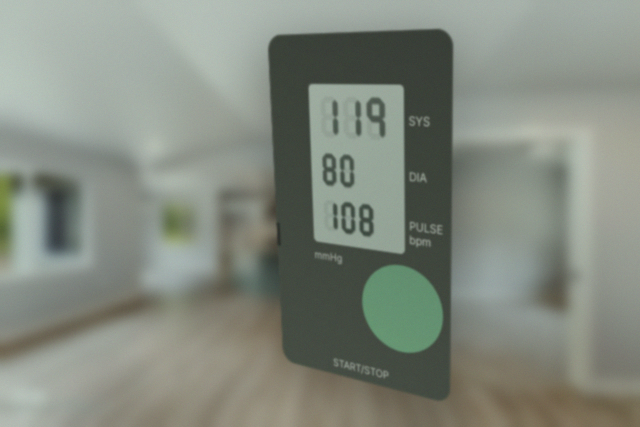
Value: 119
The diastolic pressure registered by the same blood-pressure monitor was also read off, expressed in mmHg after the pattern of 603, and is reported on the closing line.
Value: 80
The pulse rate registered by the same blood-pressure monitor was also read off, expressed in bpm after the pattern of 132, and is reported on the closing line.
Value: 108
